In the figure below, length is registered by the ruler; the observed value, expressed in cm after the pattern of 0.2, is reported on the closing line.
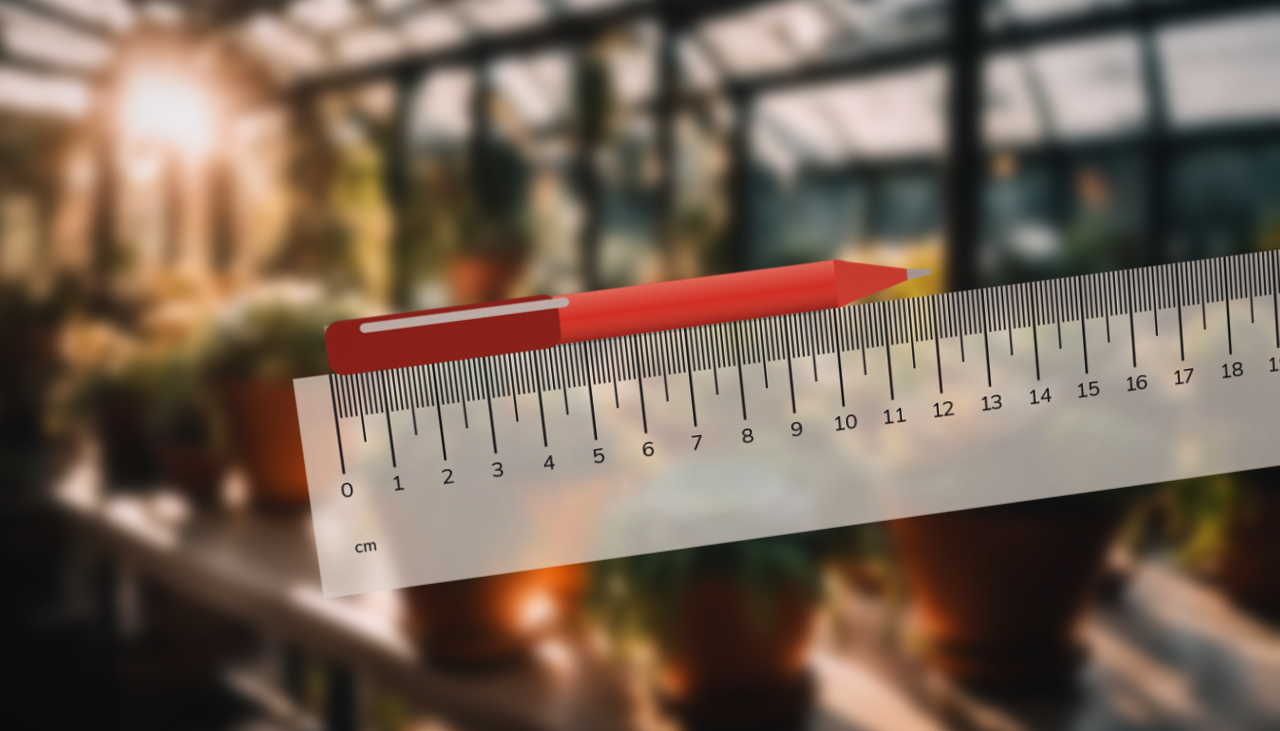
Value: 12
